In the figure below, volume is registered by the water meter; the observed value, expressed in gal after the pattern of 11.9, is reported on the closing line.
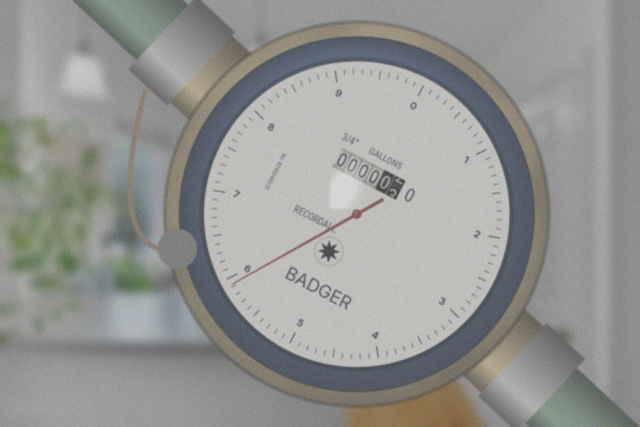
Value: 25.9
